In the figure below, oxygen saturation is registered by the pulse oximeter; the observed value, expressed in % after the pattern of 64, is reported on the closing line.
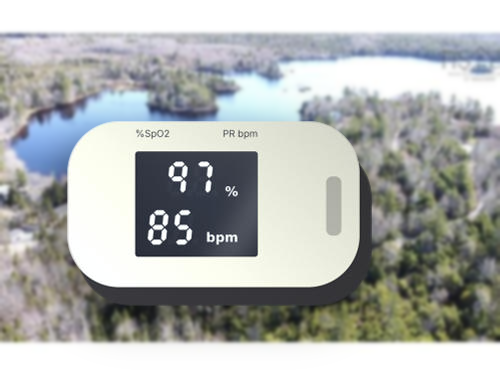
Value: 97
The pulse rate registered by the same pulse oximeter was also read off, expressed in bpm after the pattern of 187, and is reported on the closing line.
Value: 85
